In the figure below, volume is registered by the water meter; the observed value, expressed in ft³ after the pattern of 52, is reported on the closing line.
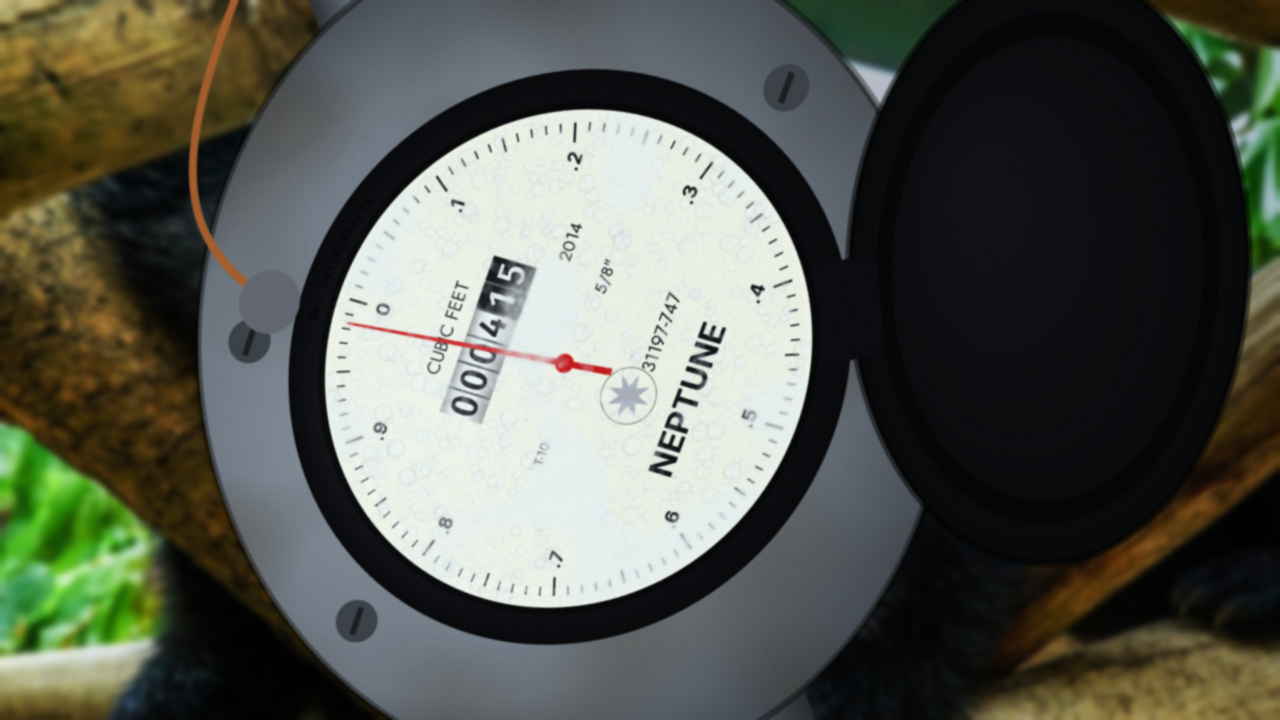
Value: 414.98
